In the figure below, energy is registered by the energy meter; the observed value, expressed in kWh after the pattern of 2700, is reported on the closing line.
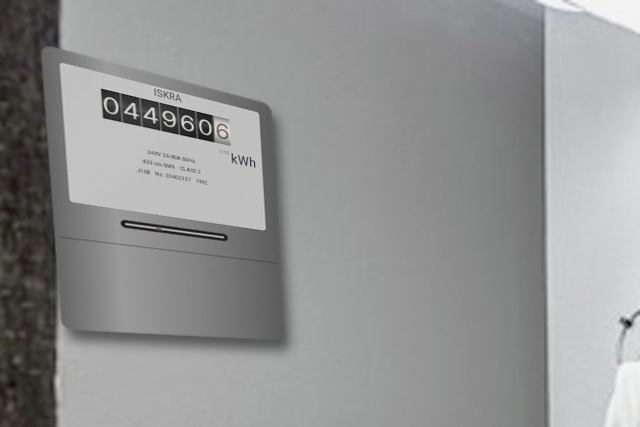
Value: 44960.6
